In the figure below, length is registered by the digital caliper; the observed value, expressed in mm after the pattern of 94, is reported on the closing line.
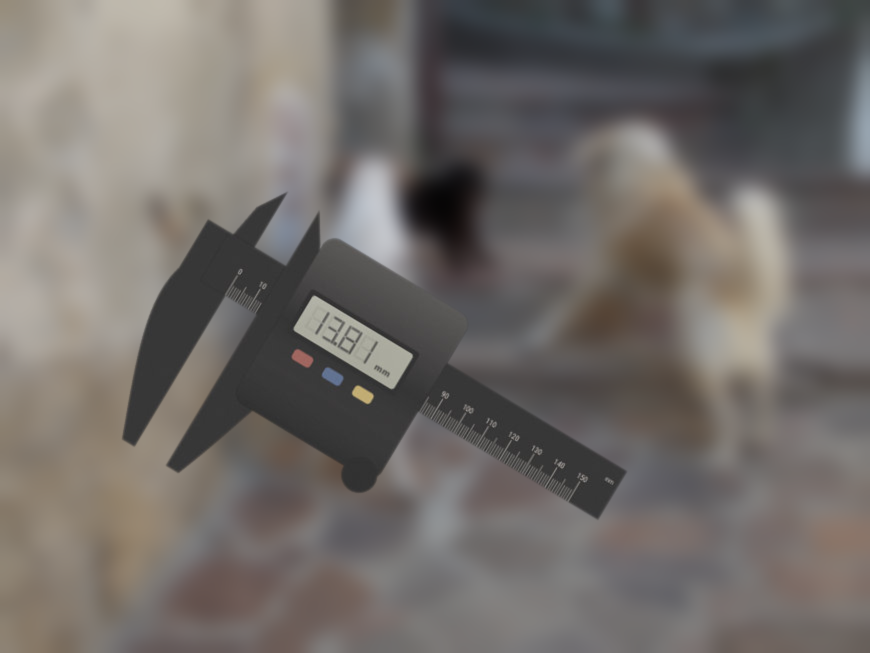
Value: 13.81
